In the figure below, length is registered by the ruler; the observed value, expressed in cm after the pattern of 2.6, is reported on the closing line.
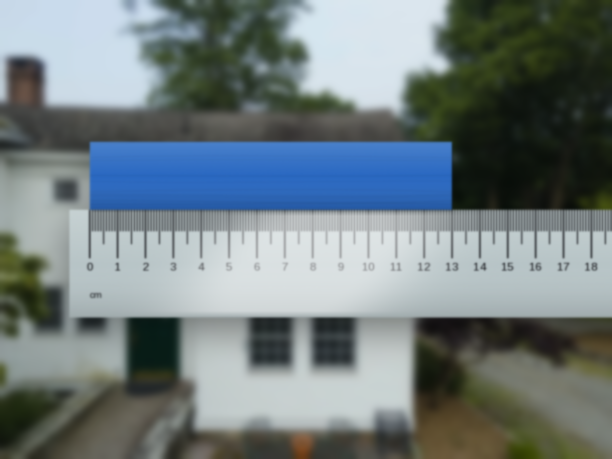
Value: 13
